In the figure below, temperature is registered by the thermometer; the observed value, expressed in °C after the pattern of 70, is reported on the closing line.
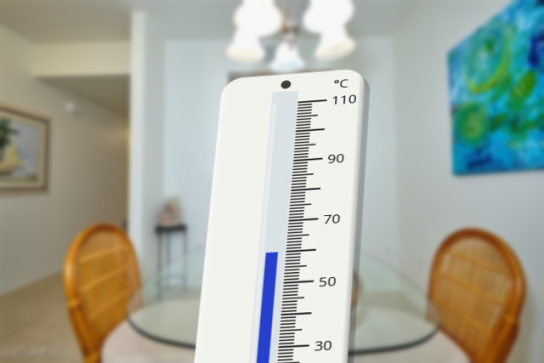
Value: 60
